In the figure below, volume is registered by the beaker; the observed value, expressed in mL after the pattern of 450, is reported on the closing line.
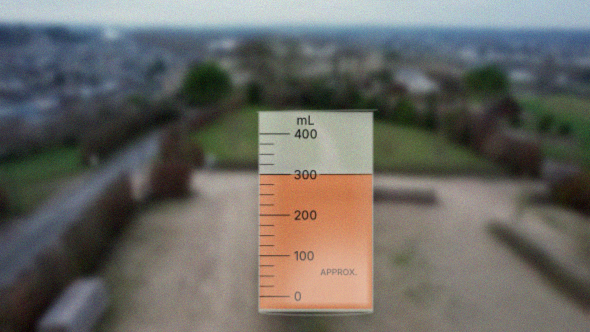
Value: 300
